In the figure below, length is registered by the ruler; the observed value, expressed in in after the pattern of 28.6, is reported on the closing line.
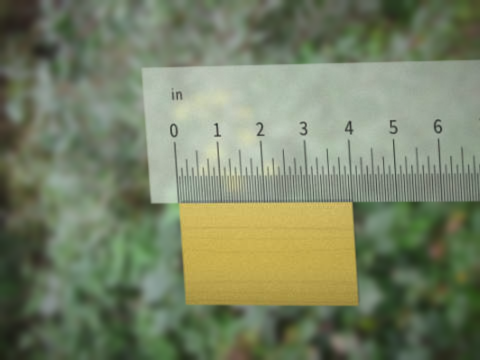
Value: 4
